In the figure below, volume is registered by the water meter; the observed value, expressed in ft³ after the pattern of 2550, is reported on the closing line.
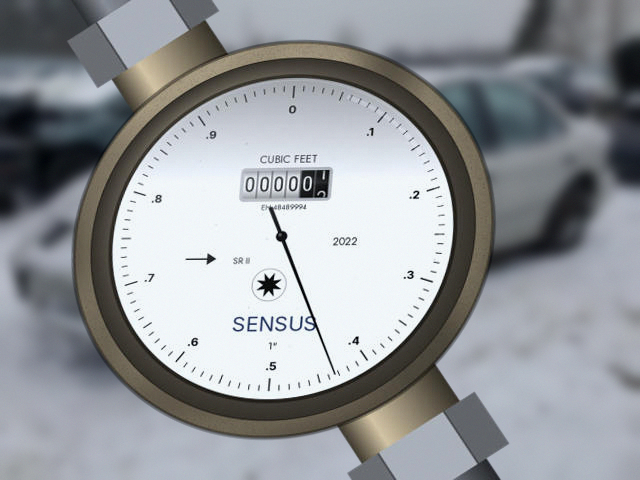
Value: 1.43
